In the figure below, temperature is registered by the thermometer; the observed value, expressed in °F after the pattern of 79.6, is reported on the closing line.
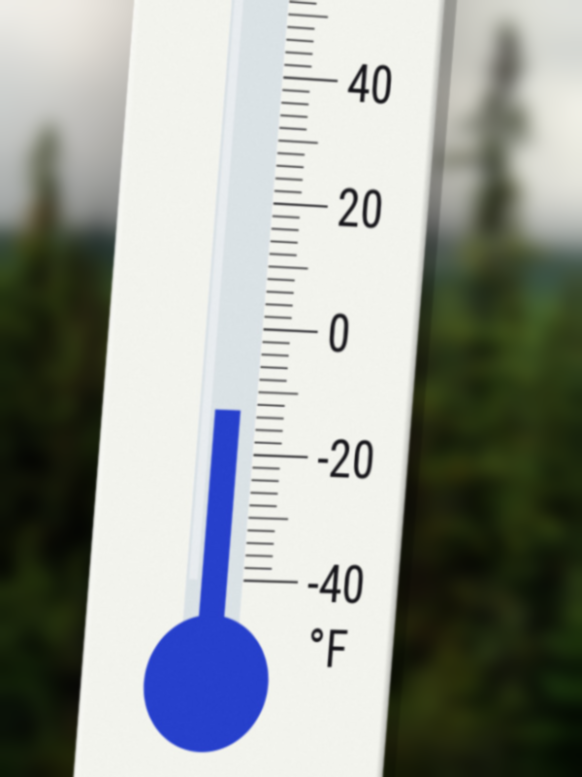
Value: -13
